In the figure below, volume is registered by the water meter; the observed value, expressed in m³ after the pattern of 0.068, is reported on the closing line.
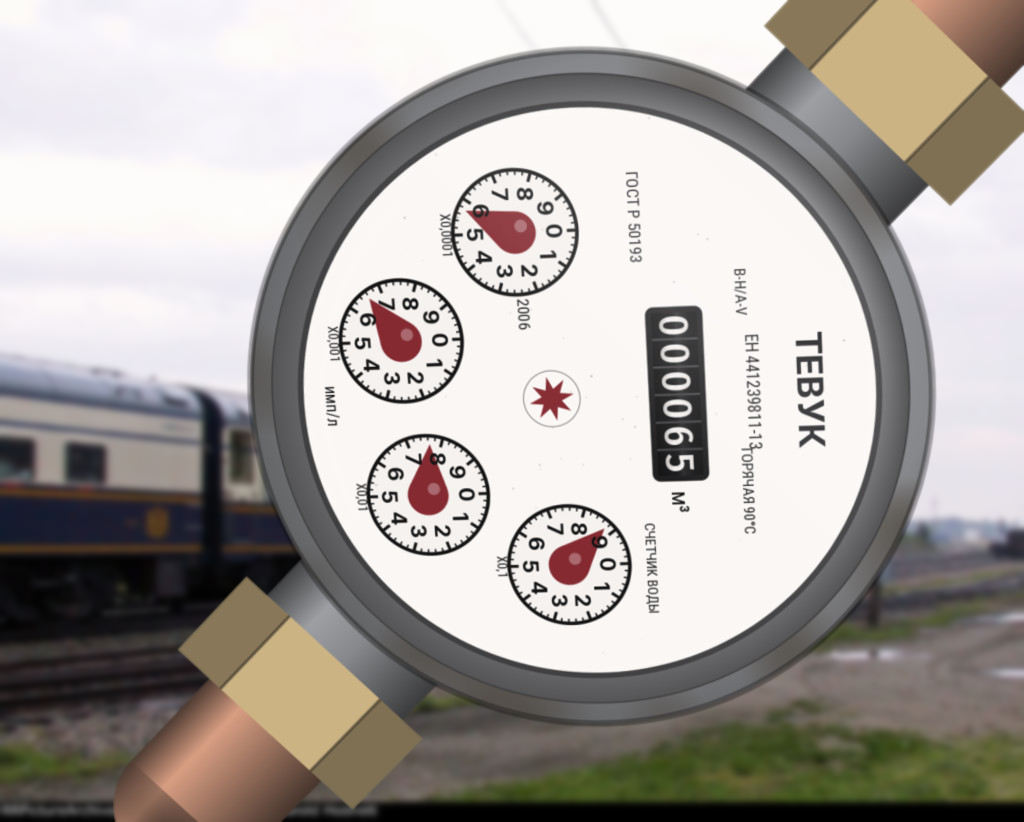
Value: 65.8765
